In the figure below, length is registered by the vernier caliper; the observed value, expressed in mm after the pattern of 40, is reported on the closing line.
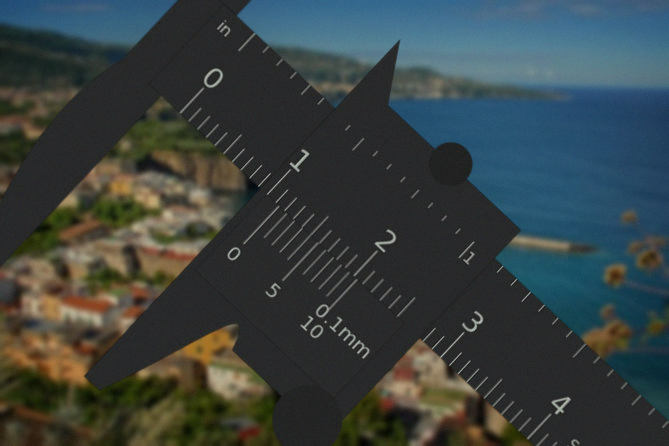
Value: 11.4
